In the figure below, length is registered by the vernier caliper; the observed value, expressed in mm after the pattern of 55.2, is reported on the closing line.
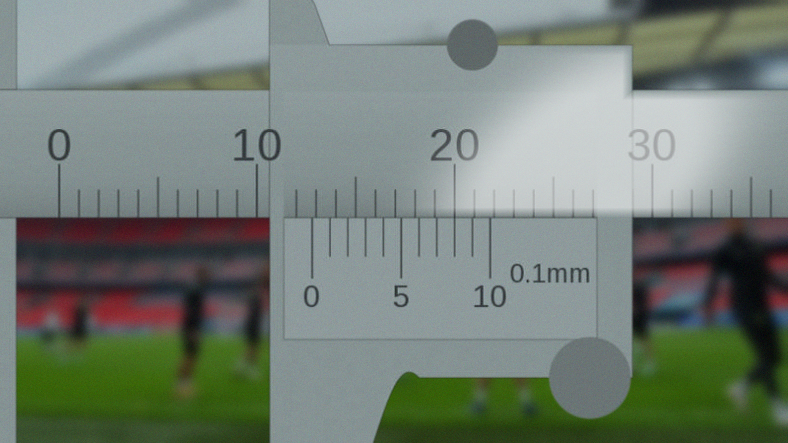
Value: 12.8
